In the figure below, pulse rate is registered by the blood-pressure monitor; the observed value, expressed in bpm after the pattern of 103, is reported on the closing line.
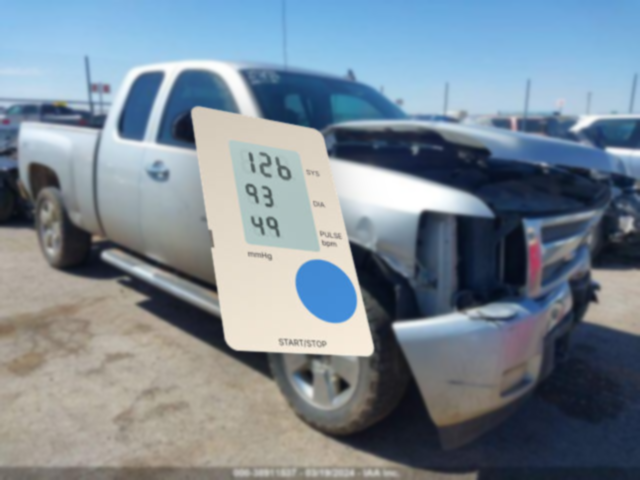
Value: 49
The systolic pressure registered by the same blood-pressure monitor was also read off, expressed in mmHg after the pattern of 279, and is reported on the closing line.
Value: 126
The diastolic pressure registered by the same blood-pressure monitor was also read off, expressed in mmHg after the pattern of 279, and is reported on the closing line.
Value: 93
